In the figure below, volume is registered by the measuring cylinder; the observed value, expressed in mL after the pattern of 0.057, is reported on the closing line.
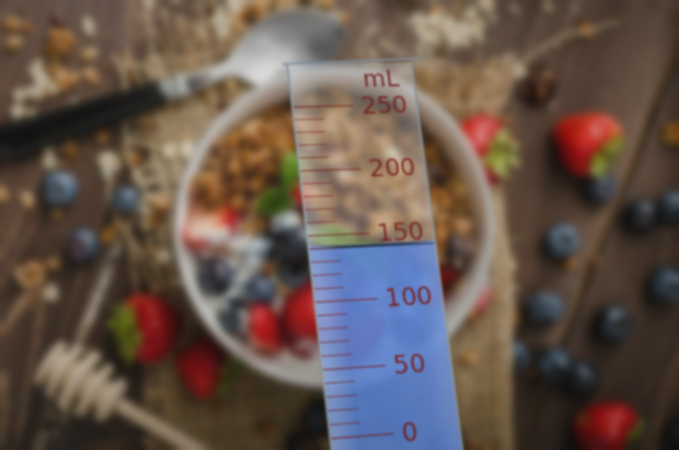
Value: 140
